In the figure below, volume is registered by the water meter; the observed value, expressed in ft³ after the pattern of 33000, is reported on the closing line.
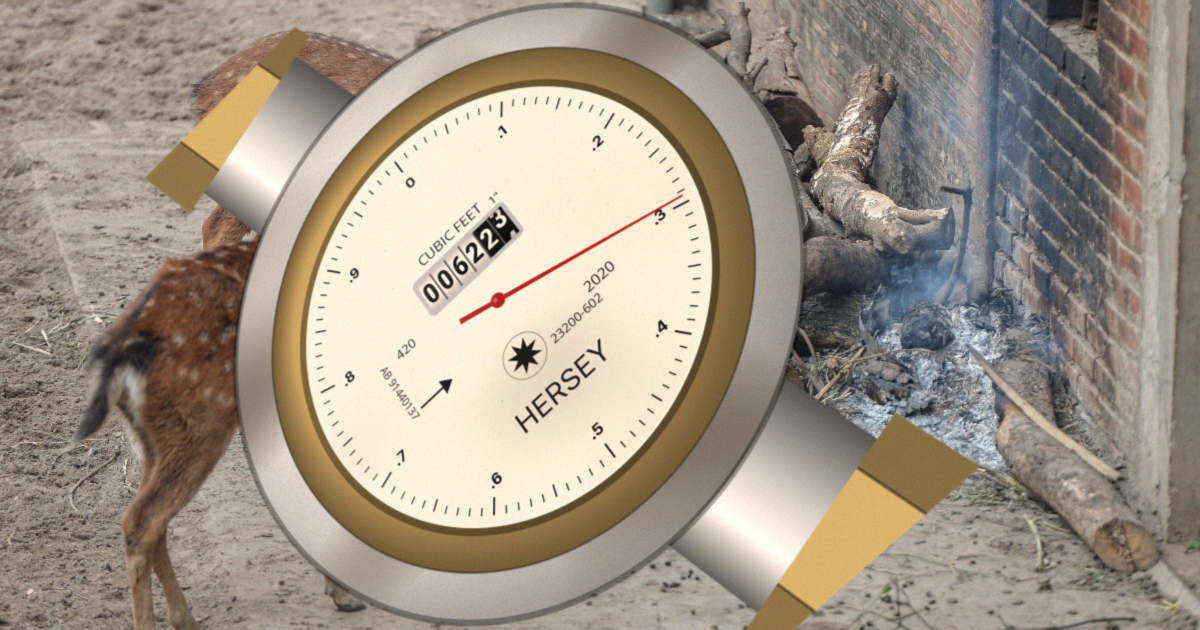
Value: 6223.29
